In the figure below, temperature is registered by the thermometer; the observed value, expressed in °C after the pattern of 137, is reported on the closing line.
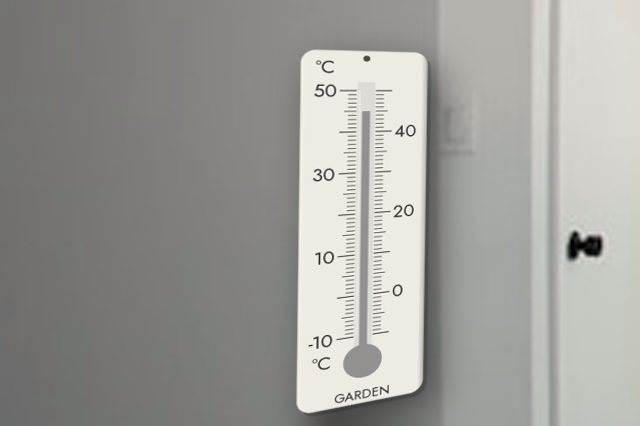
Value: 45
